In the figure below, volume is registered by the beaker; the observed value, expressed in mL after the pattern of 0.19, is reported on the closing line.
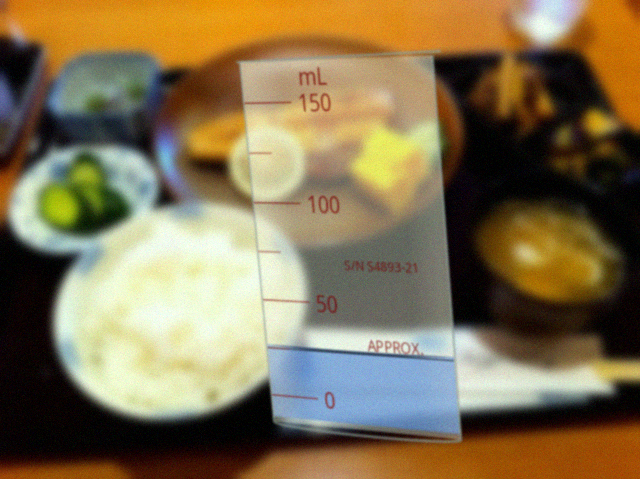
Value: 25
